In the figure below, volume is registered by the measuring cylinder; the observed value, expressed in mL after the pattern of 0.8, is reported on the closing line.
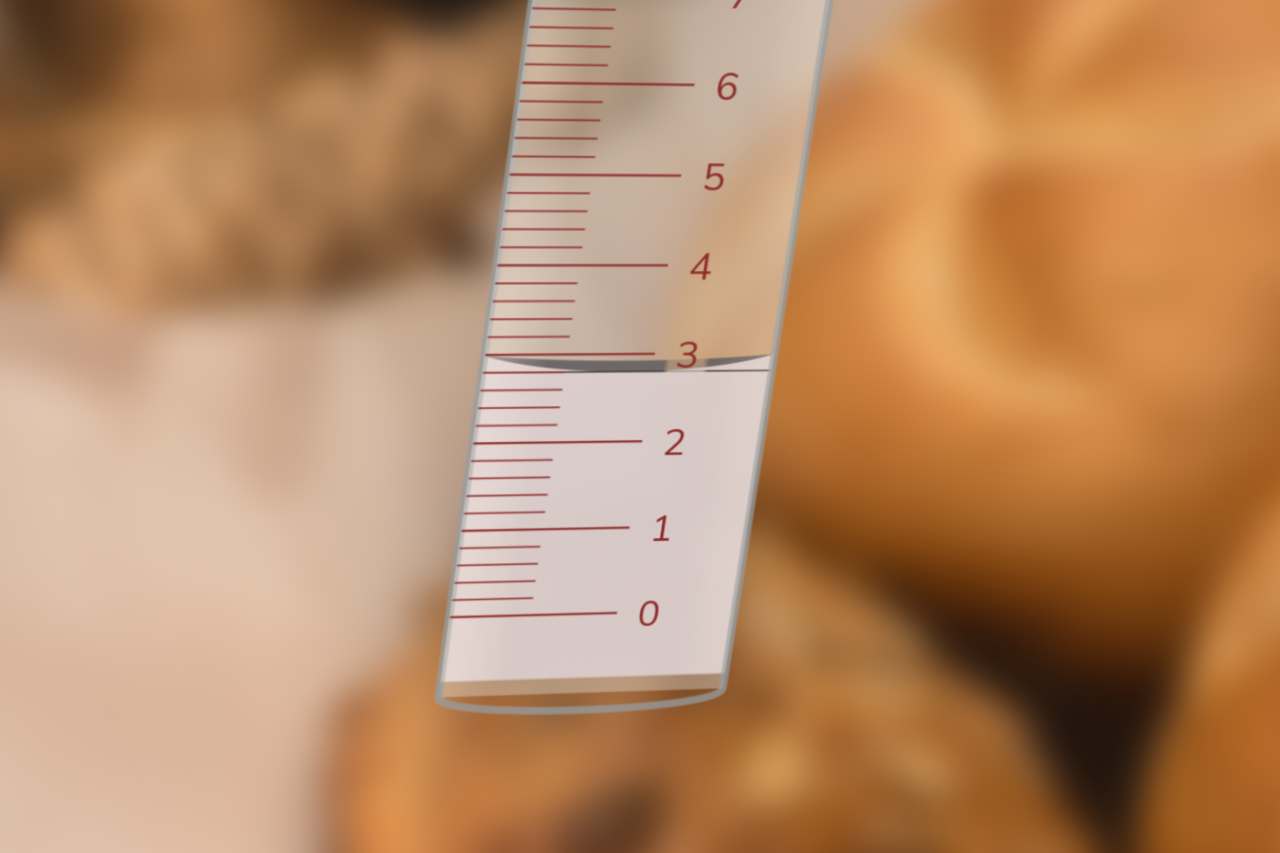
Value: 2.8
